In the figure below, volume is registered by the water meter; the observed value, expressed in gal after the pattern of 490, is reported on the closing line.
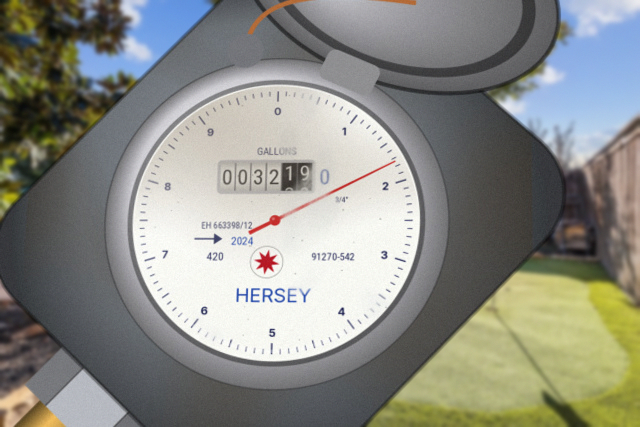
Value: 32191.7
